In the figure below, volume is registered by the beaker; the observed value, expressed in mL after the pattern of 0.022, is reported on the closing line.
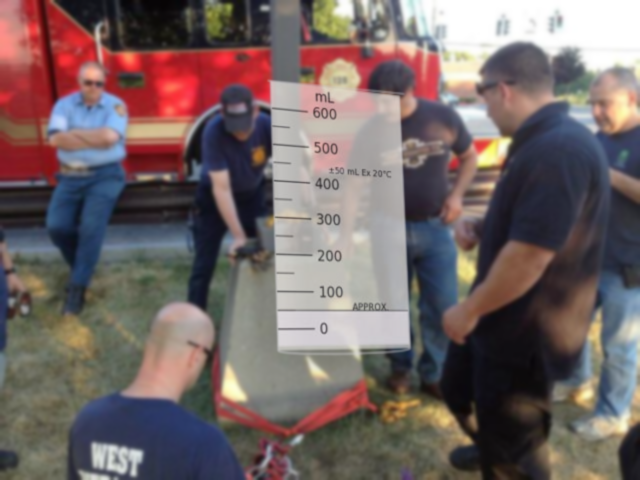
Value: 50
